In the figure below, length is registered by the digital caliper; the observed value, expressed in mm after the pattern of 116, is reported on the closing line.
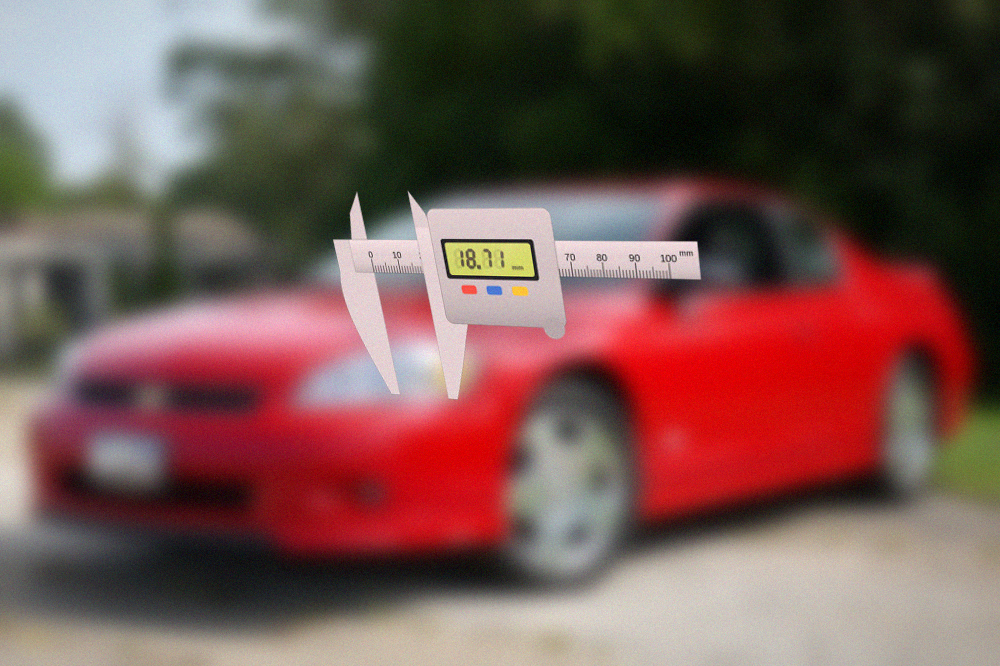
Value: 18.71
